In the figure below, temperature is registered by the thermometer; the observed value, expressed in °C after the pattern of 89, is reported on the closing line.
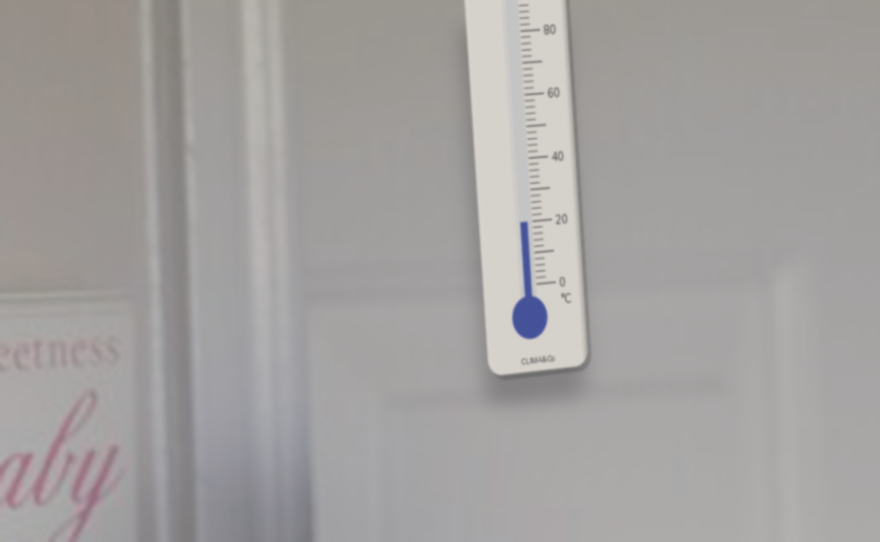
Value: 20
